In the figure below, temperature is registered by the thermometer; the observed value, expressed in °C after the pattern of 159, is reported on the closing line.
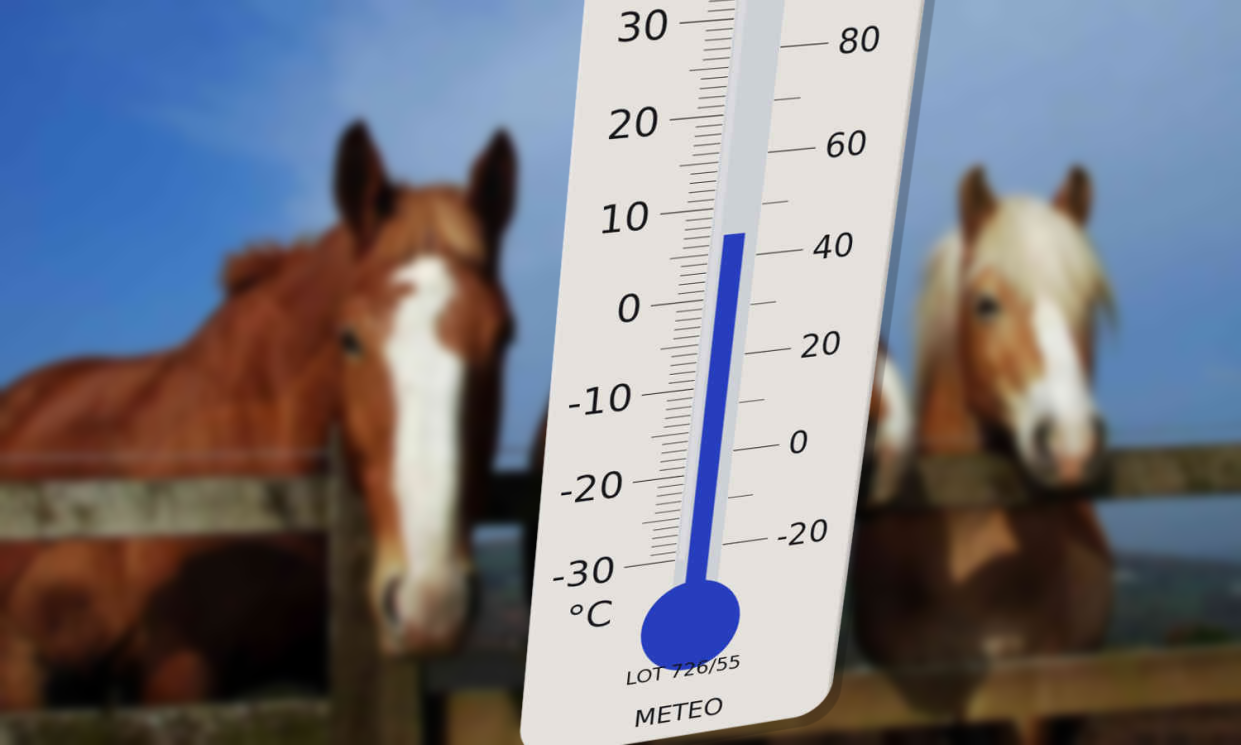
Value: 7
